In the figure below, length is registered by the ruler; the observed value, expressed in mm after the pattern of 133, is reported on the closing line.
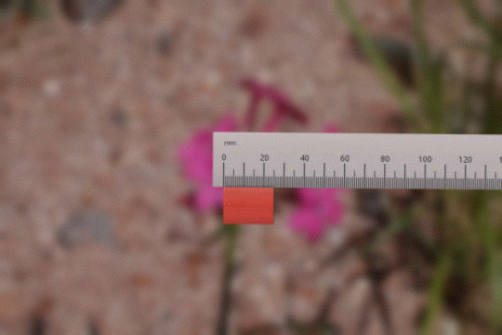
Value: 25
